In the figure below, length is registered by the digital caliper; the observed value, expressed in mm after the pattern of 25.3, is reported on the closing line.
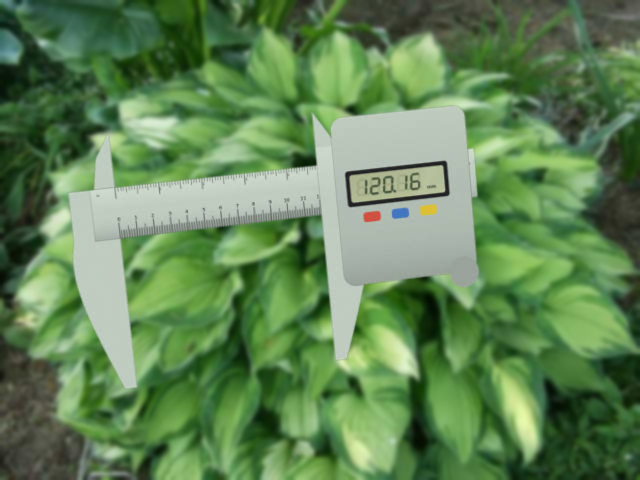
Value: 120.16
